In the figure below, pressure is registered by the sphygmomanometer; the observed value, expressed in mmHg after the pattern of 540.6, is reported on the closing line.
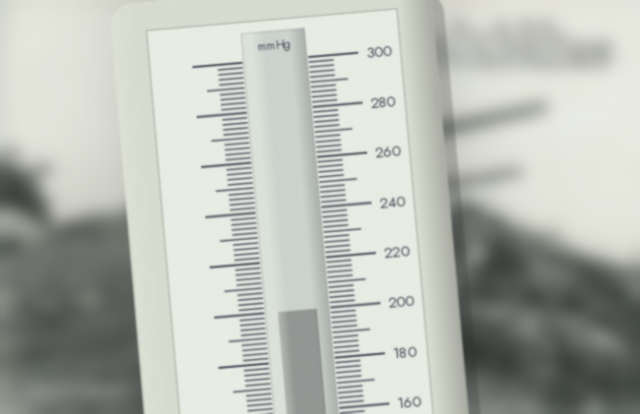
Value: 200
